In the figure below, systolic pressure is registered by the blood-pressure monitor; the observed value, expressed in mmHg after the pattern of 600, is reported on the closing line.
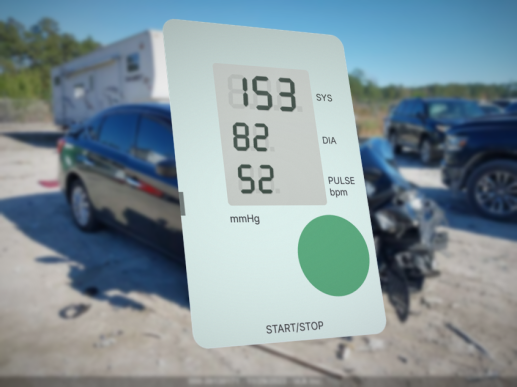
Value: 153
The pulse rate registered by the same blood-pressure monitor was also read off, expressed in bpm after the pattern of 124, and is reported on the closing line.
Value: 52
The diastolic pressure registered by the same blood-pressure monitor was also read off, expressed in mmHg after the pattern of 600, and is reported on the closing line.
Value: 82
